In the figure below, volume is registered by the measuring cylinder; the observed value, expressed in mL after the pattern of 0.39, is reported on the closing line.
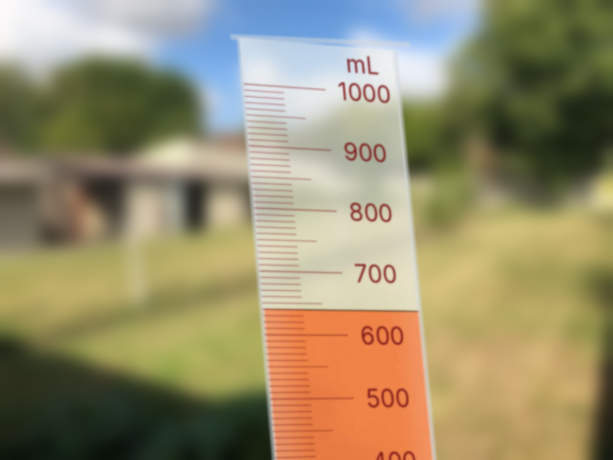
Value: 640
